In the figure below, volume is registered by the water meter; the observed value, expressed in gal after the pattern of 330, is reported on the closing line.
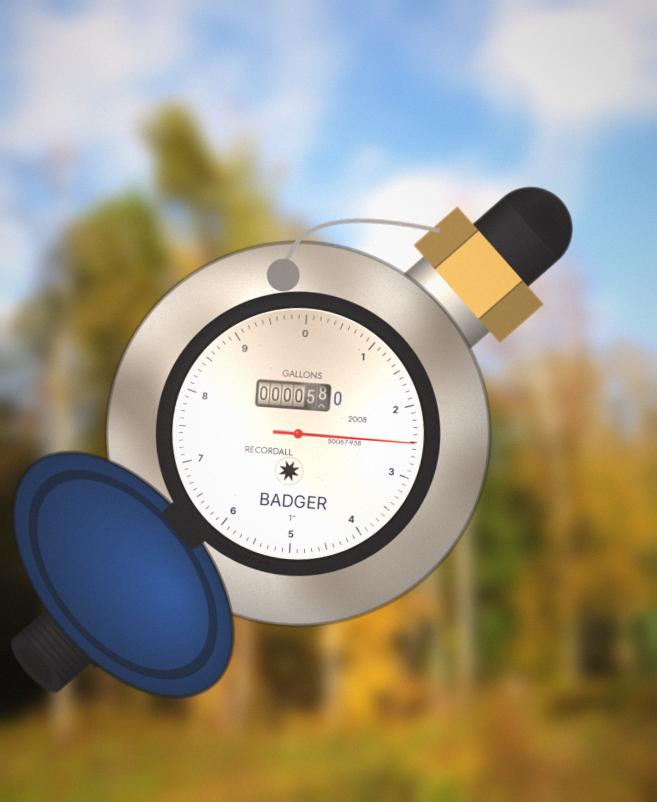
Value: 582.5
